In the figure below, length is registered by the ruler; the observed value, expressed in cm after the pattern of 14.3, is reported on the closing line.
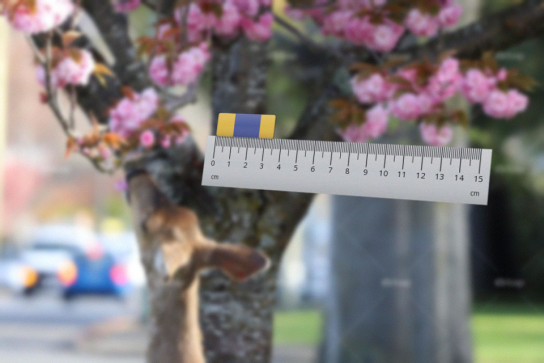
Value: 3.5
